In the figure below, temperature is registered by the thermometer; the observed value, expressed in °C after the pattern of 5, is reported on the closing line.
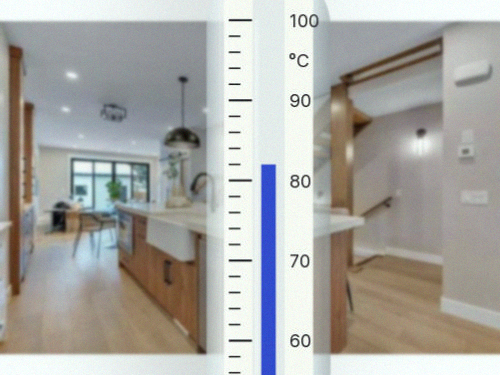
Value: 82
